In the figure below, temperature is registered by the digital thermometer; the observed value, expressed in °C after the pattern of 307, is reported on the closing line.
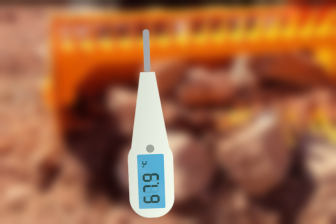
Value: 67.9
